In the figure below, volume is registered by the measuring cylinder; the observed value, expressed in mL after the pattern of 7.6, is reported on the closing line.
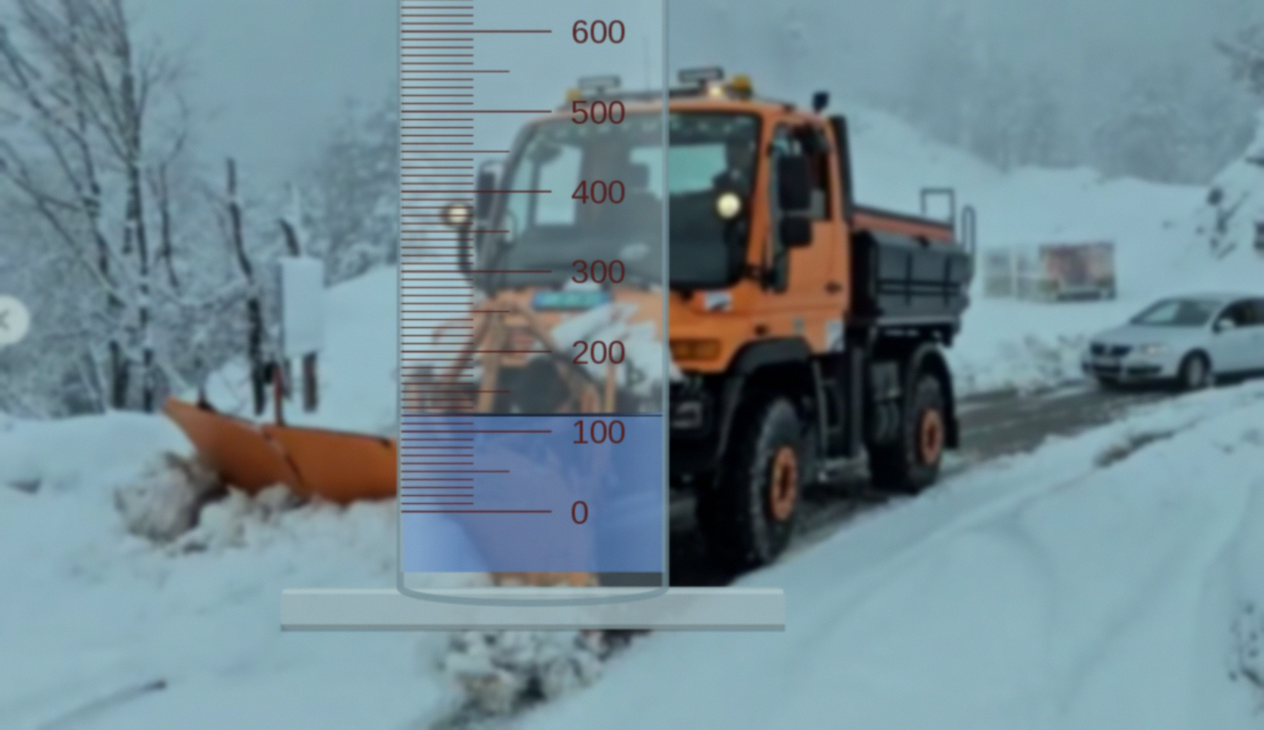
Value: 120
